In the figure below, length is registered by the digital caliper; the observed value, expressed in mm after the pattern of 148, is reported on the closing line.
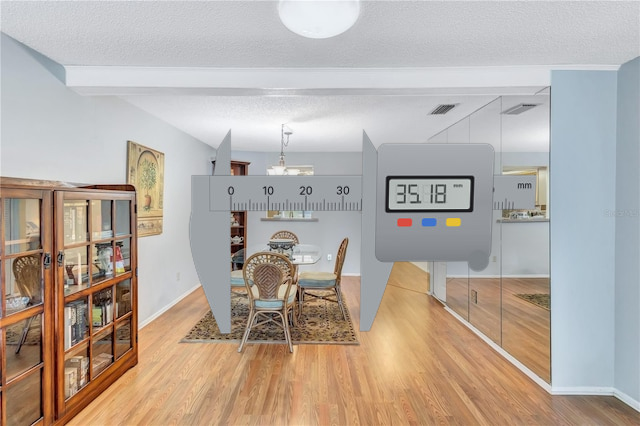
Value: 35.18
